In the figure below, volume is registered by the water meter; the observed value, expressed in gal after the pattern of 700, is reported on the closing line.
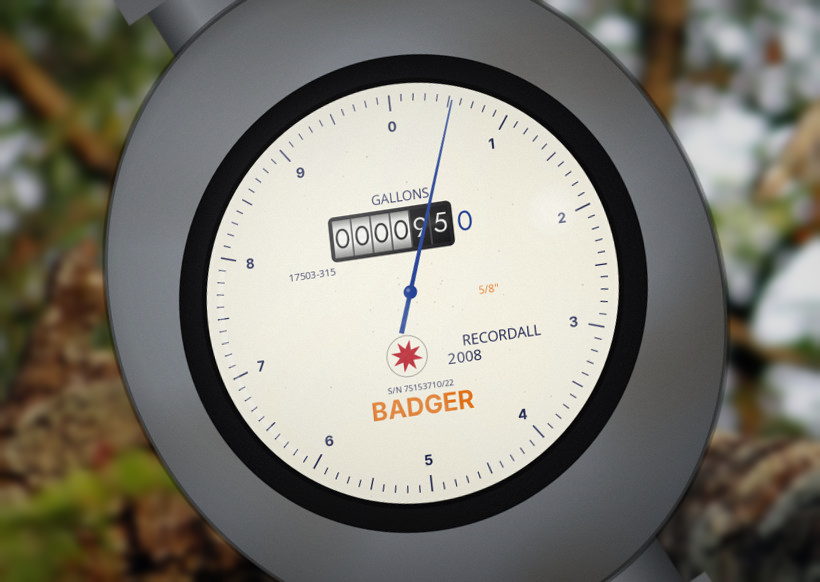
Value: 950.5
